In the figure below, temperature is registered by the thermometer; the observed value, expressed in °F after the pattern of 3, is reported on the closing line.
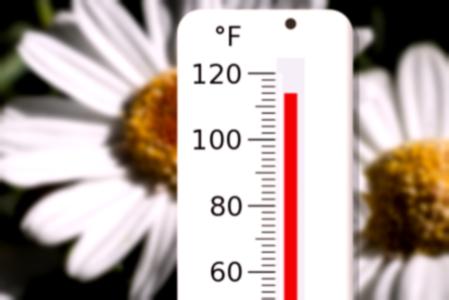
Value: 114
